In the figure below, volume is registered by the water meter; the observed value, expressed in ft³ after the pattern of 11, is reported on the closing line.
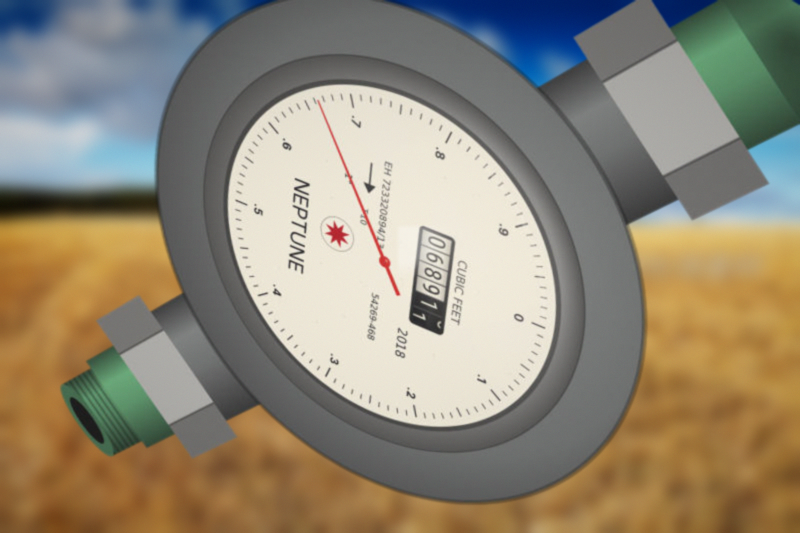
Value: 68910.66
